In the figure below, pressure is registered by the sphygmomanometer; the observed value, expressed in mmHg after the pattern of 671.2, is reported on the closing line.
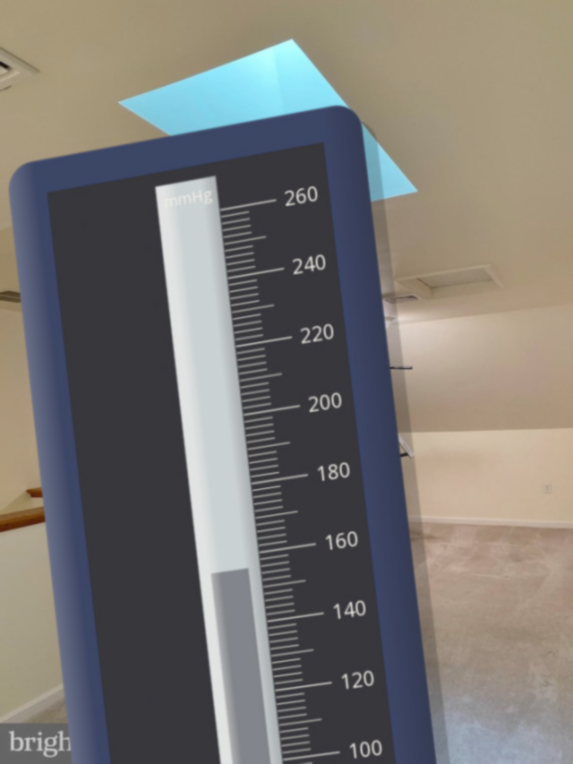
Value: 156
